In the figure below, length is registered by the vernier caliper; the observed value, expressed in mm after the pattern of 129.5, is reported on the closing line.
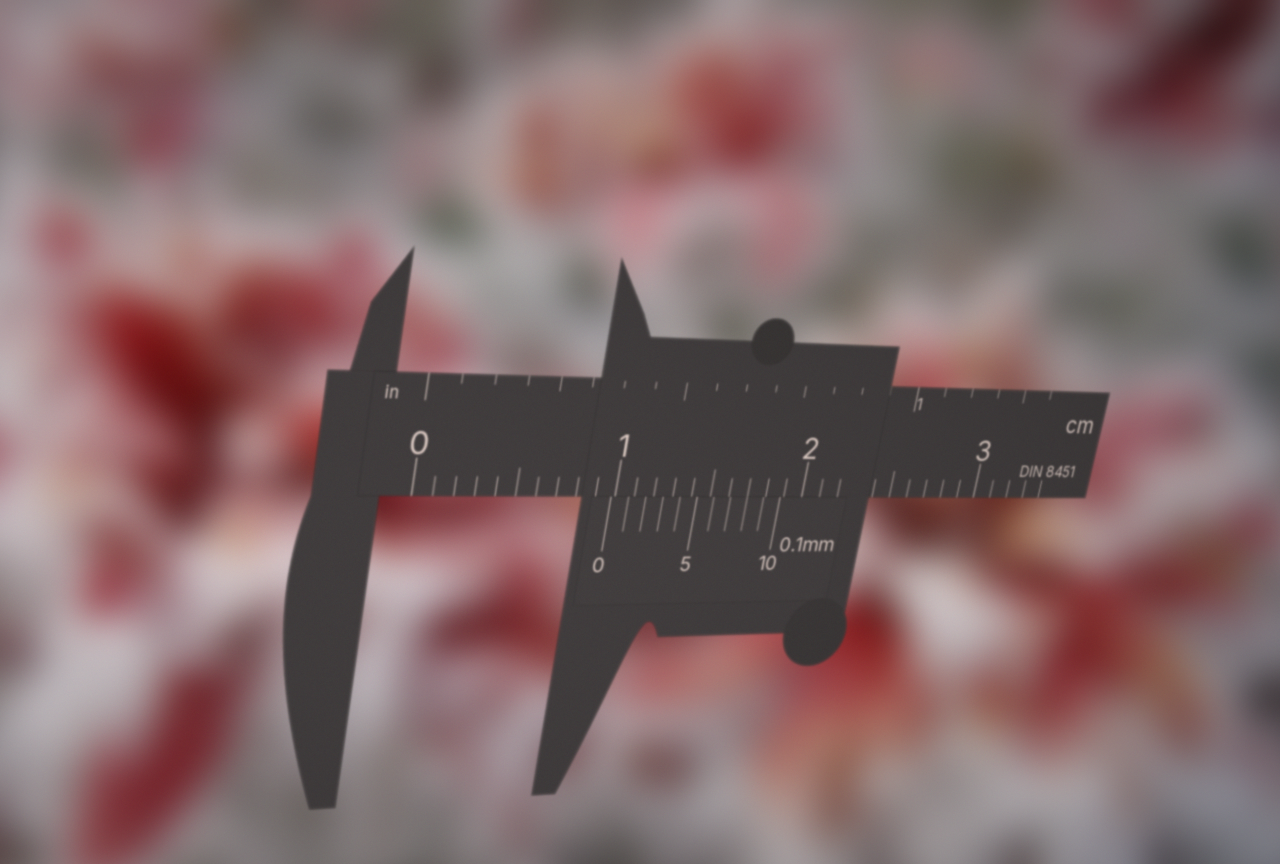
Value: 9.8
